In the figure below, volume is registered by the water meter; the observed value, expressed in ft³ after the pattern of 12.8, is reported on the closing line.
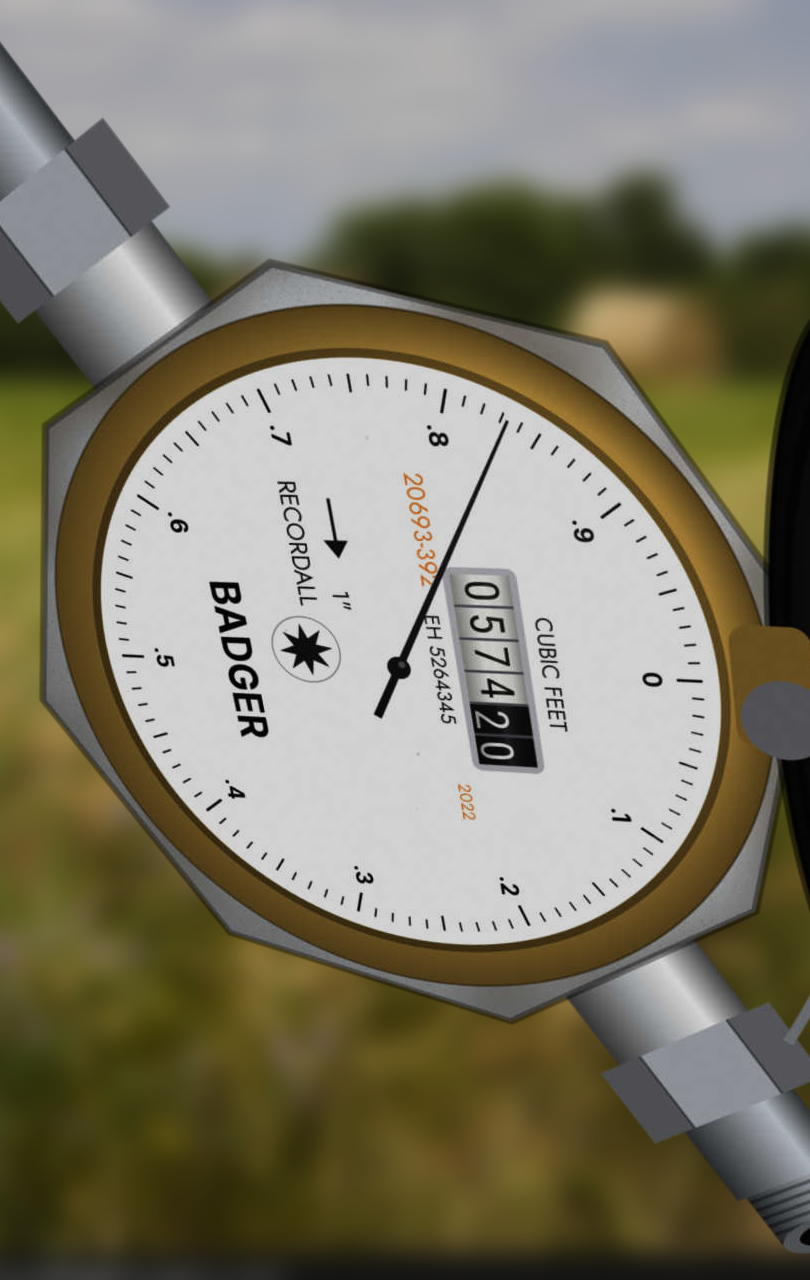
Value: 57419.83
